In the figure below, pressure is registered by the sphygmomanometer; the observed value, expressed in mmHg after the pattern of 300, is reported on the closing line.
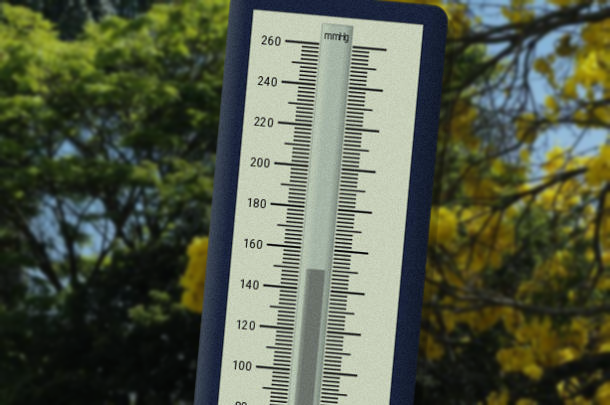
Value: 150
